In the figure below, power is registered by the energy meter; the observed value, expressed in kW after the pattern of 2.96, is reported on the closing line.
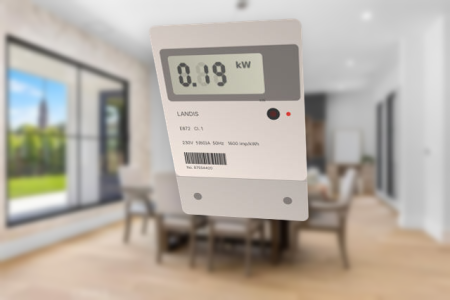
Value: 0.19
